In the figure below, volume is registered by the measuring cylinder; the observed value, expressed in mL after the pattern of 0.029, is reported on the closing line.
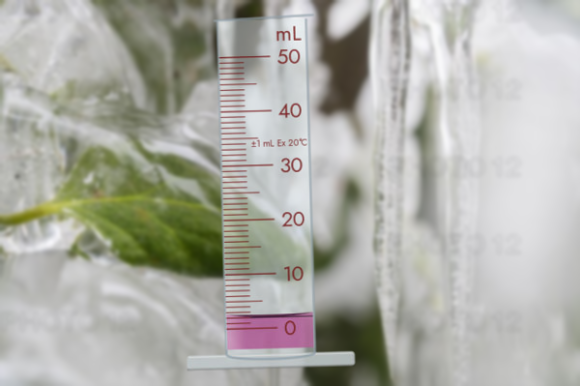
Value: 2
